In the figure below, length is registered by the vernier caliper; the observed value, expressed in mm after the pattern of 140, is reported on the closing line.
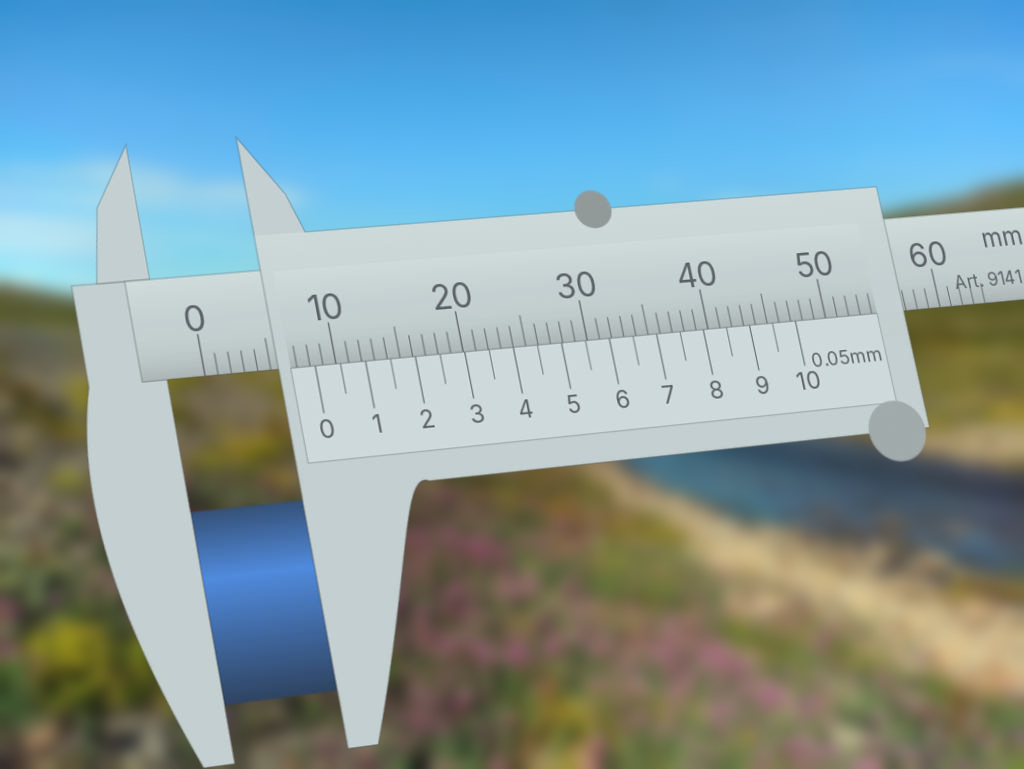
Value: 8.4
